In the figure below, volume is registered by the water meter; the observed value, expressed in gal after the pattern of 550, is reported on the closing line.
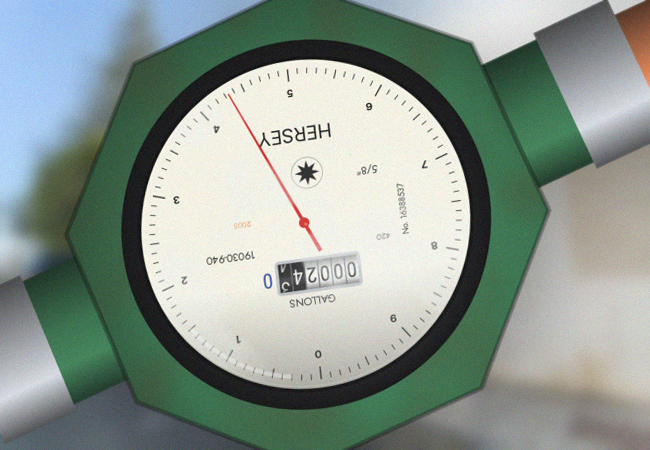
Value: 2434.3
